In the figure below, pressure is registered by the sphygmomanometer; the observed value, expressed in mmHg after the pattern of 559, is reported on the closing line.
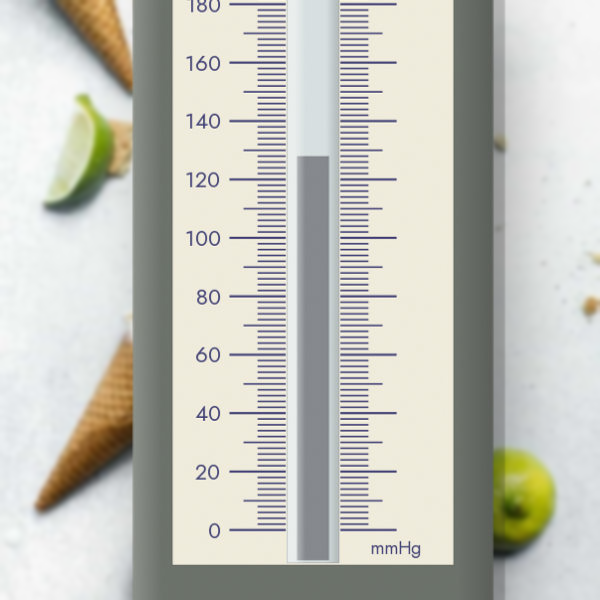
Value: 128
